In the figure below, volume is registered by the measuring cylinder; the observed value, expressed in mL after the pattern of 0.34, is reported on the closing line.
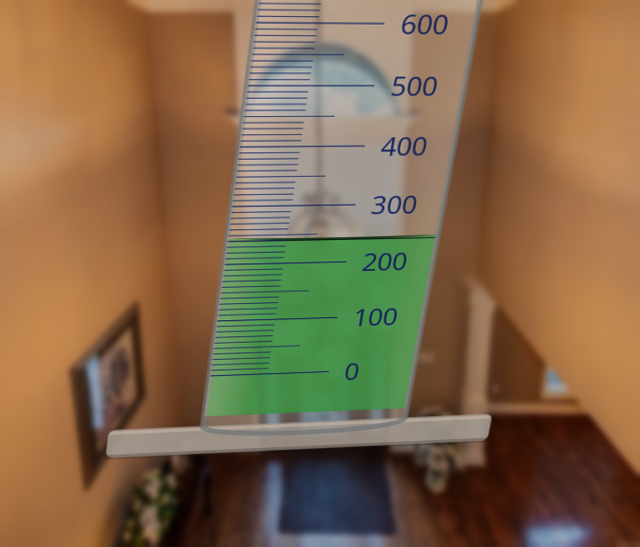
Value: 240
